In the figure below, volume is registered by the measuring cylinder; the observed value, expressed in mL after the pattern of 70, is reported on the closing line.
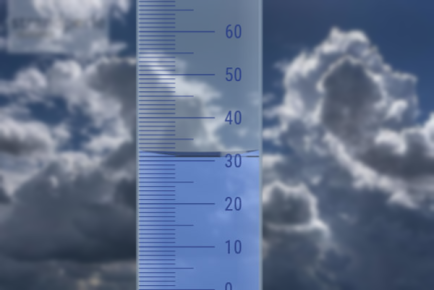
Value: 31
